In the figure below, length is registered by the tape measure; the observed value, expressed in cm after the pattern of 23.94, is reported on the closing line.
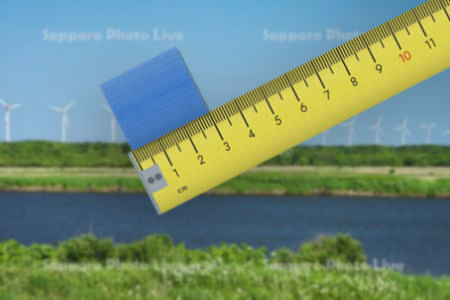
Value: 3
